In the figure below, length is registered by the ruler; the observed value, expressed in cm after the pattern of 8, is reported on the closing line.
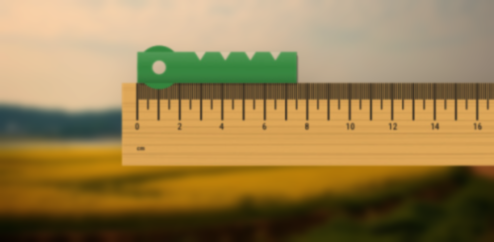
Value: 7.5
